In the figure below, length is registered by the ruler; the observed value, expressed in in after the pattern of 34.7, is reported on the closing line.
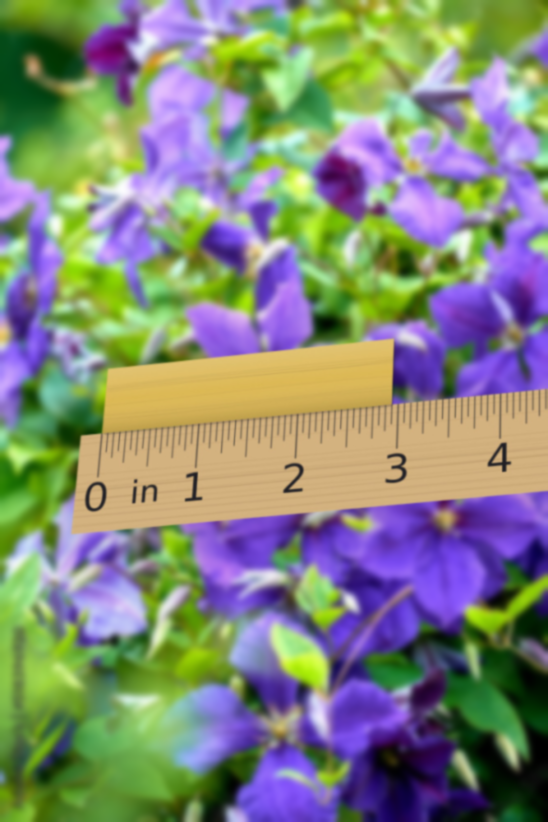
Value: 2.9375
